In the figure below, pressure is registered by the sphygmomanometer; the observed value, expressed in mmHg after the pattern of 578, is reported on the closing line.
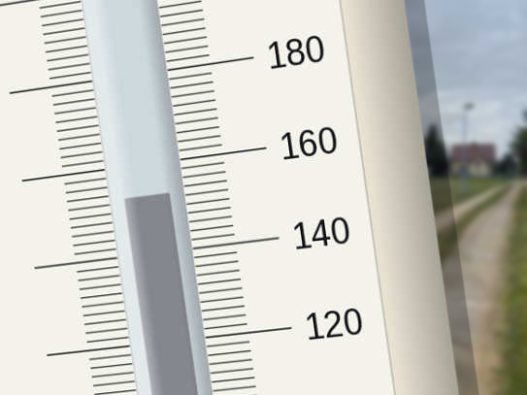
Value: 153
